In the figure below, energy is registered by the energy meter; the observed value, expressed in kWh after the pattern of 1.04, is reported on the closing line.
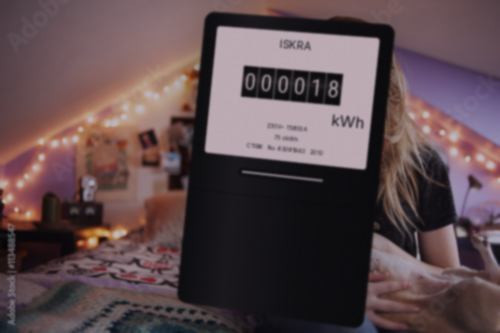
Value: 18
